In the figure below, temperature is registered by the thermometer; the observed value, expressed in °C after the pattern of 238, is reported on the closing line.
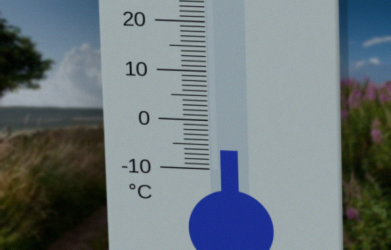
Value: -6
